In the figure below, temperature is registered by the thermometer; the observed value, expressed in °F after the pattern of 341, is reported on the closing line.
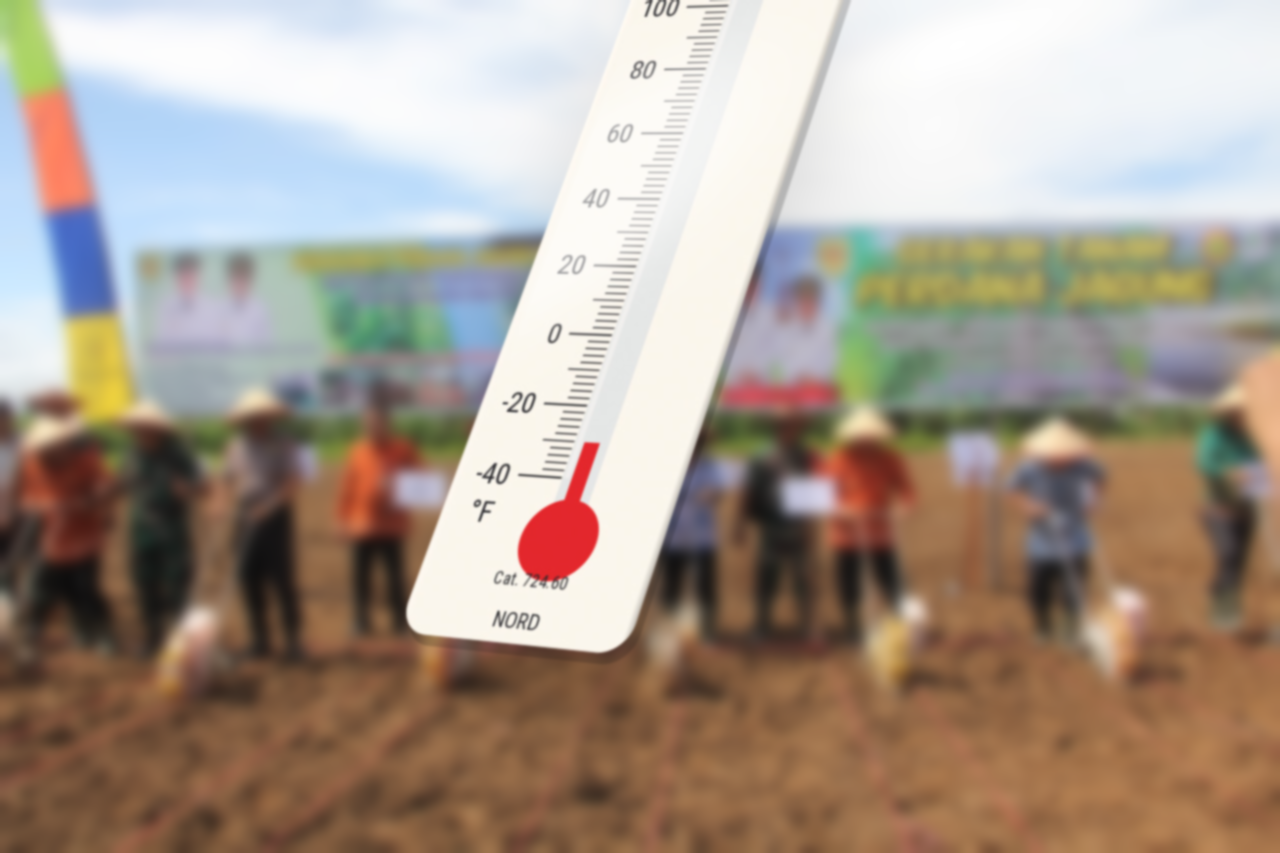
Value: -30
